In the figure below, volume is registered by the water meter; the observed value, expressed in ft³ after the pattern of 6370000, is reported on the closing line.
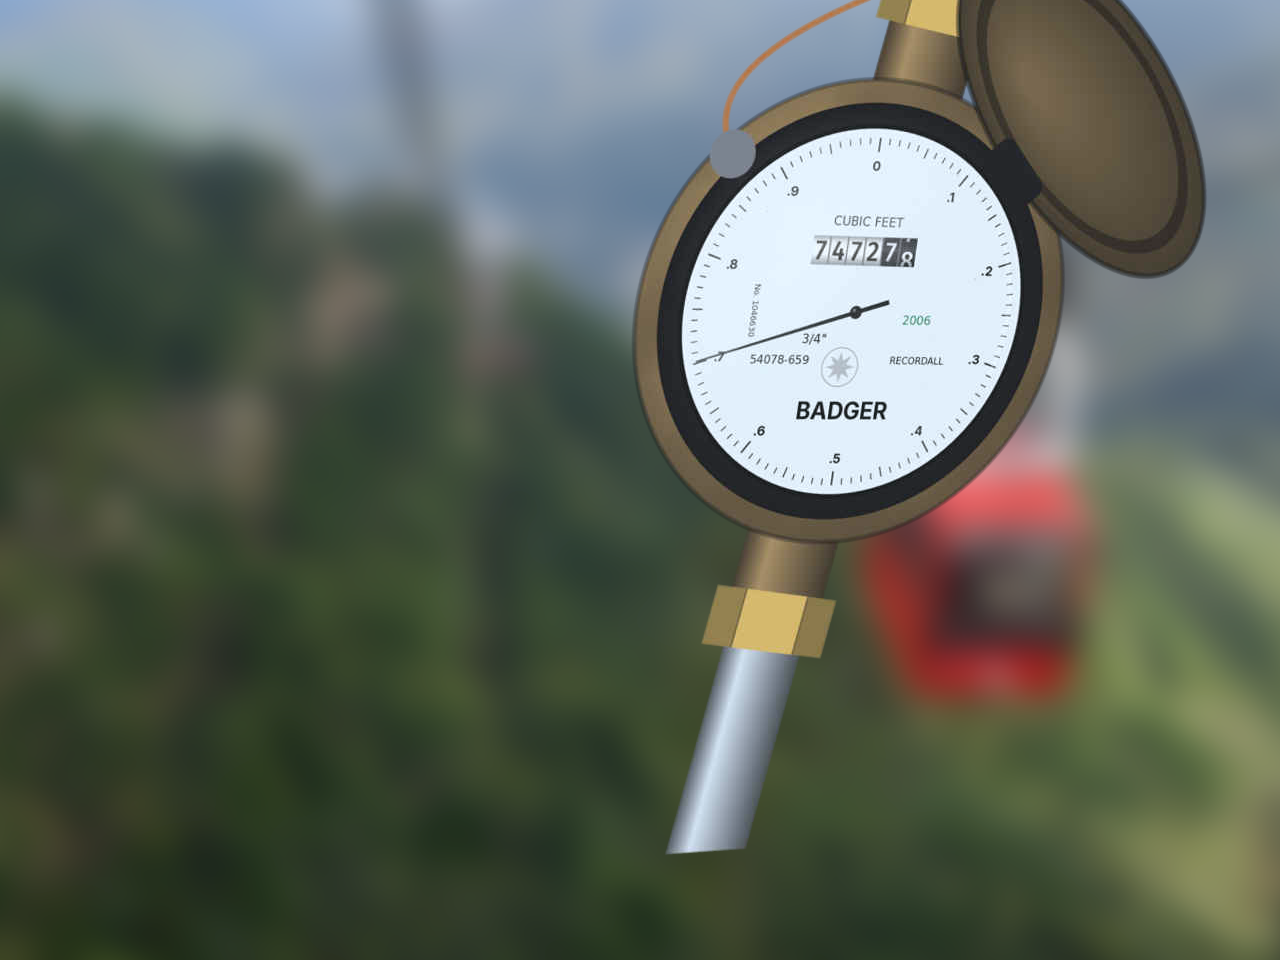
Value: 747277.70
